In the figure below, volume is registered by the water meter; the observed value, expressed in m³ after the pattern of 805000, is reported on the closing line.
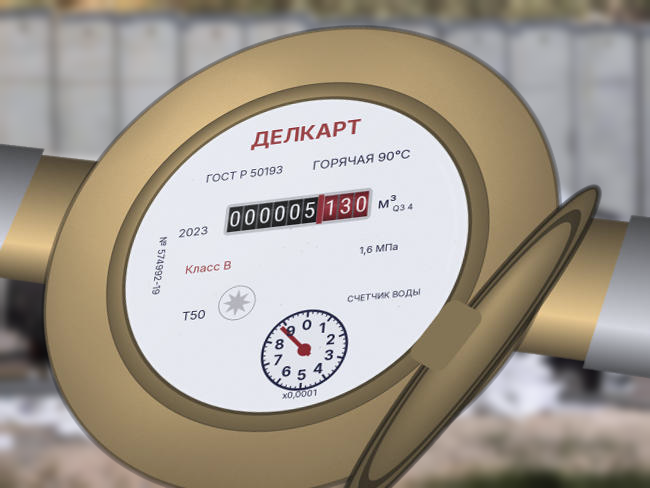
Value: 5.1308
